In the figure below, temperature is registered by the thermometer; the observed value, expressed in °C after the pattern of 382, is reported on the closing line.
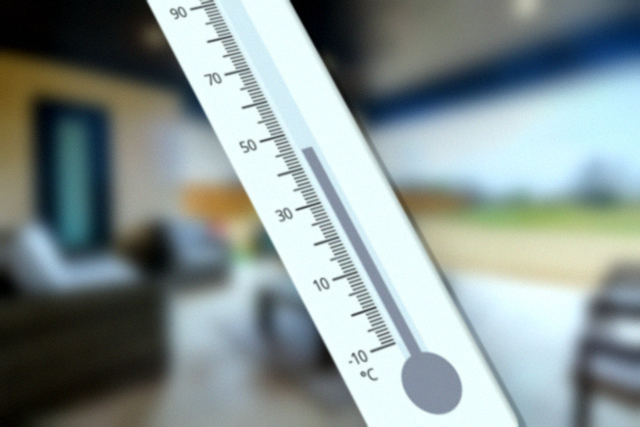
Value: 45
